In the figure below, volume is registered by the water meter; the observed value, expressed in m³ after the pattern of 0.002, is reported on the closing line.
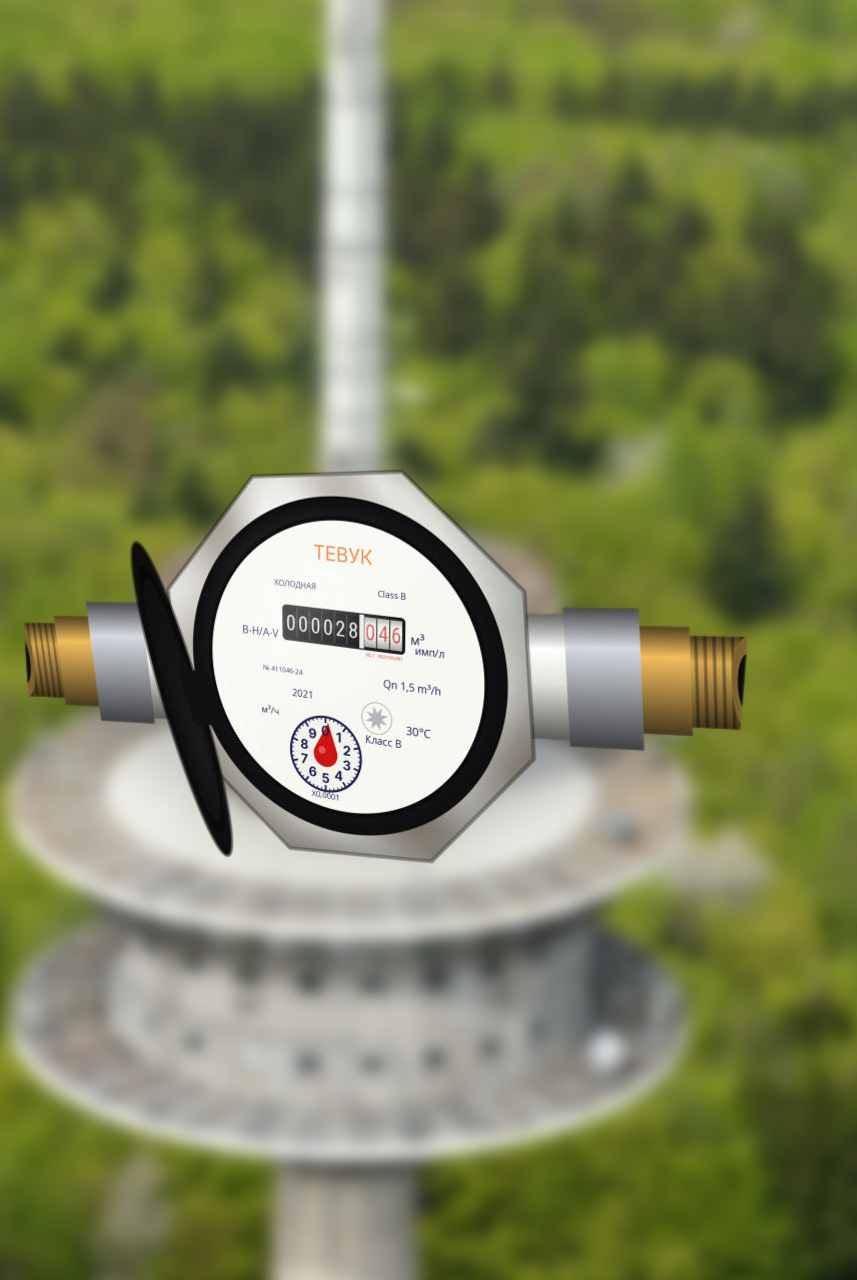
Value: 28.0460
